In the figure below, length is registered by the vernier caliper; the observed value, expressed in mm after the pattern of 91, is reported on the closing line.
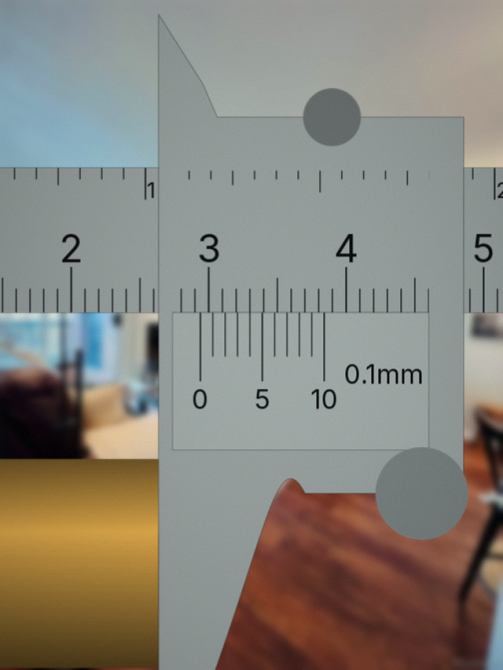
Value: 29.4
